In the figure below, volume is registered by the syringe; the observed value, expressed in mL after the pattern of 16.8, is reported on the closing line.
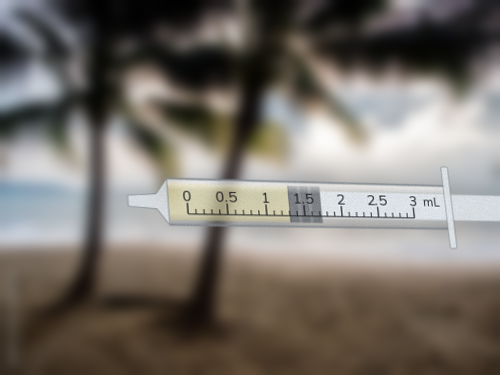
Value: 1.3
